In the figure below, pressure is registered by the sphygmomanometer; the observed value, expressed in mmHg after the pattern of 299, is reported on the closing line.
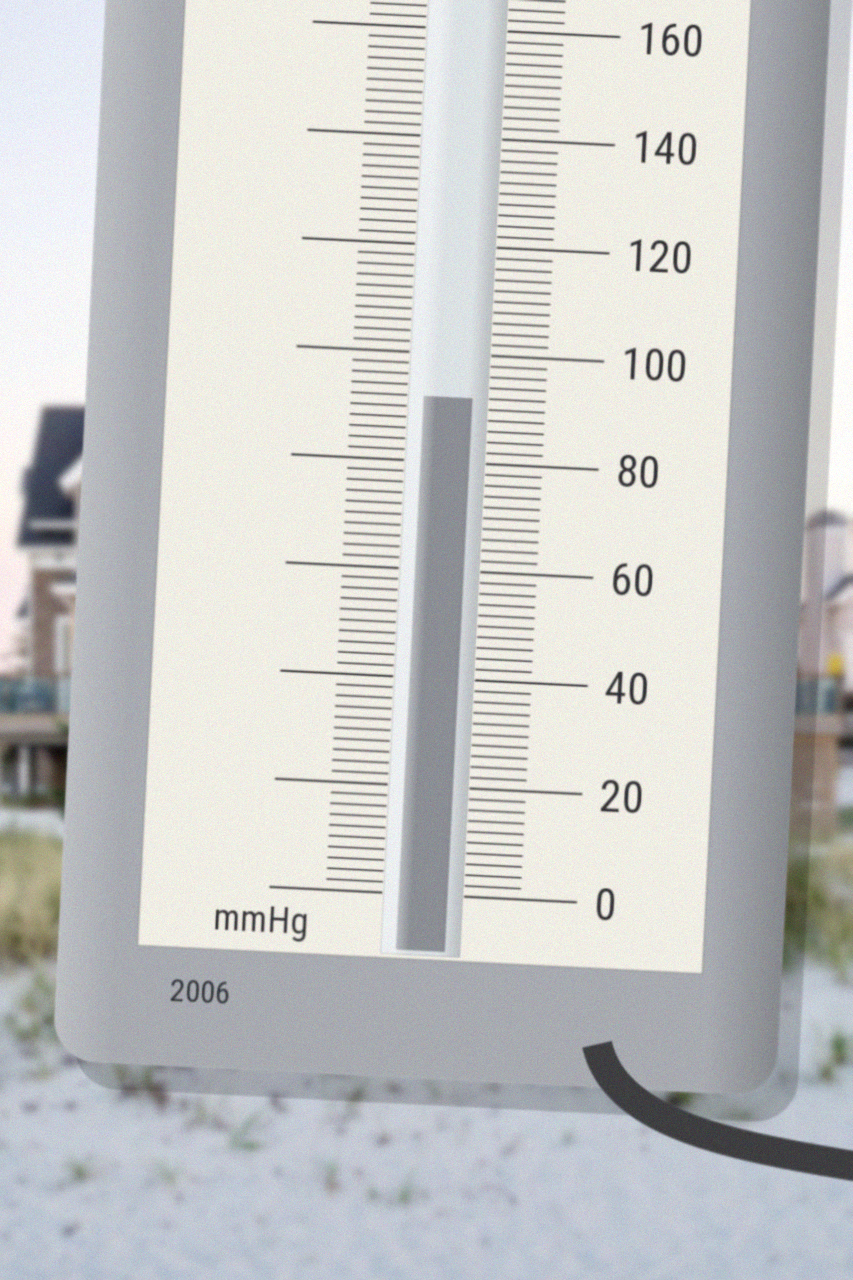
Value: 92
